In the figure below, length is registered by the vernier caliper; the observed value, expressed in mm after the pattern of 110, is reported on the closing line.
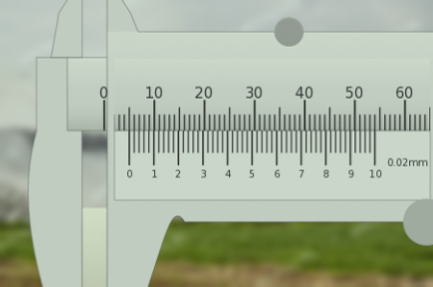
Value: 5.0
